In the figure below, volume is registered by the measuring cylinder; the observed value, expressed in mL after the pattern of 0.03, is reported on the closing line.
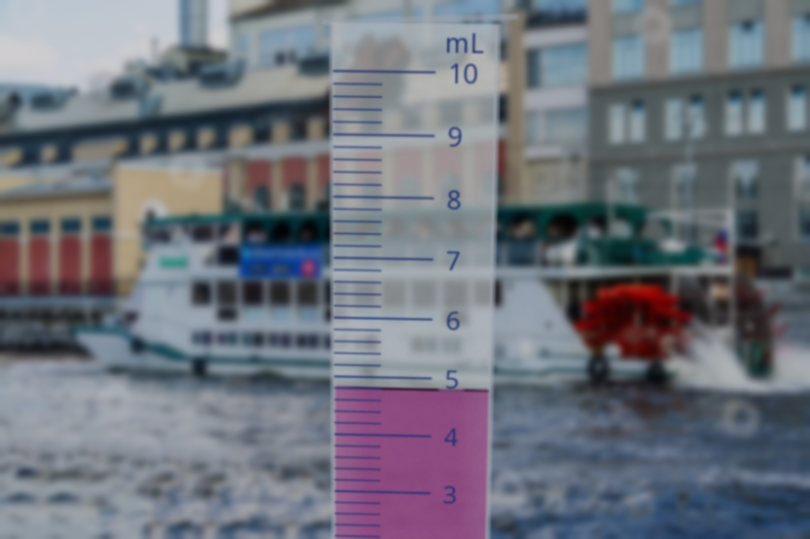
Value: 4.8
